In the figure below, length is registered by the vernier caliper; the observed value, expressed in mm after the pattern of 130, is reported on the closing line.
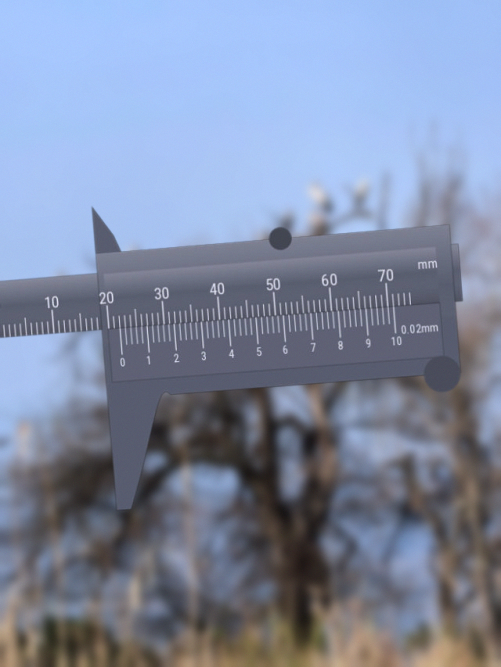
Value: 22.0
